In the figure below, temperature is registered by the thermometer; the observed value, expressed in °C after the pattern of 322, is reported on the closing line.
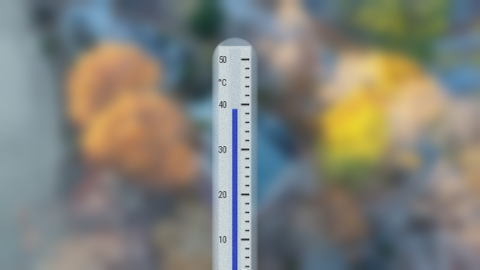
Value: 39
